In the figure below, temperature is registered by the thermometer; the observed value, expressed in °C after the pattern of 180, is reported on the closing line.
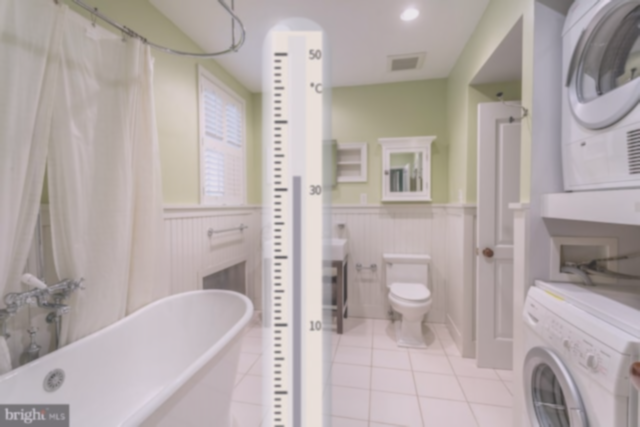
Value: 32
